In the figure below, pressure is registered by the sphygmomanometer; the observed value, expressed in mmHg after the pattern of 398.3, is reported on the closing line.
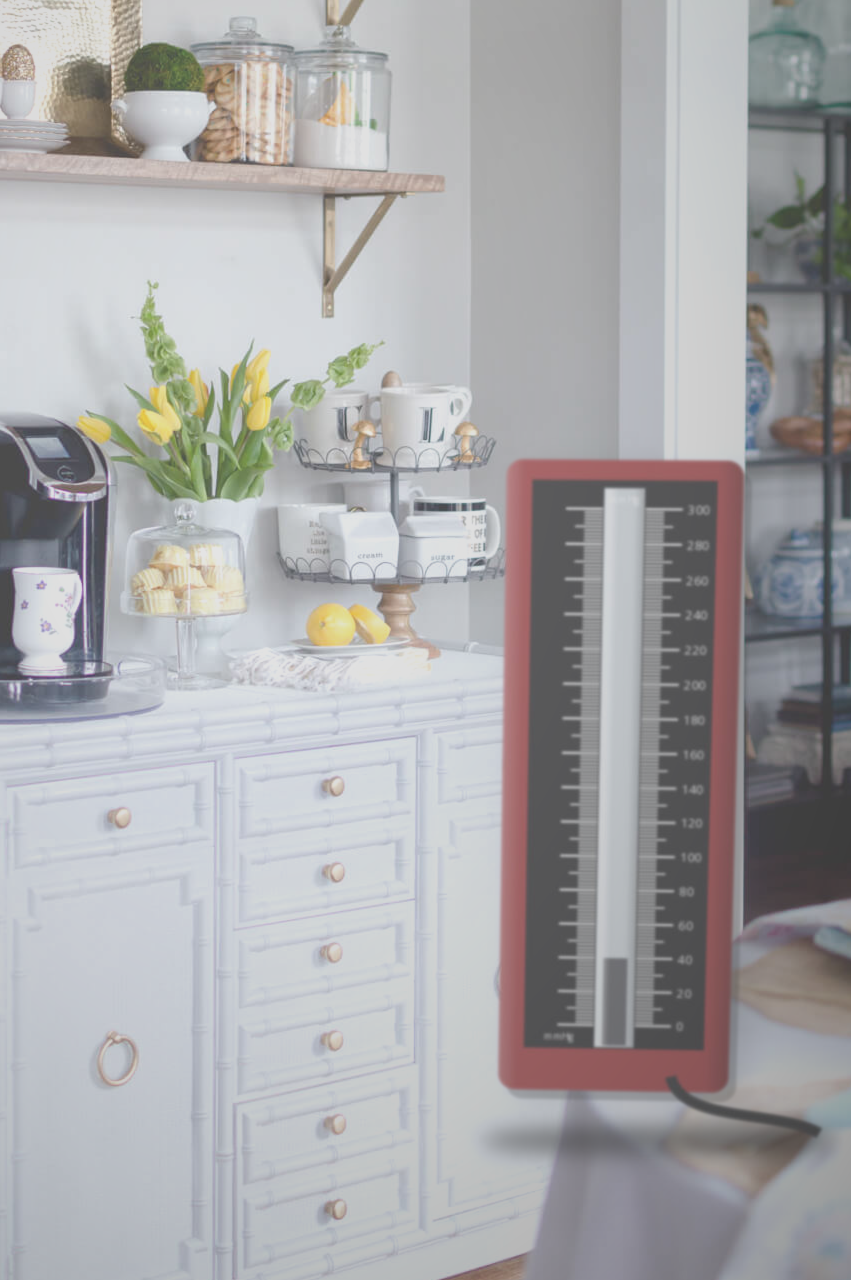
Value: 40
